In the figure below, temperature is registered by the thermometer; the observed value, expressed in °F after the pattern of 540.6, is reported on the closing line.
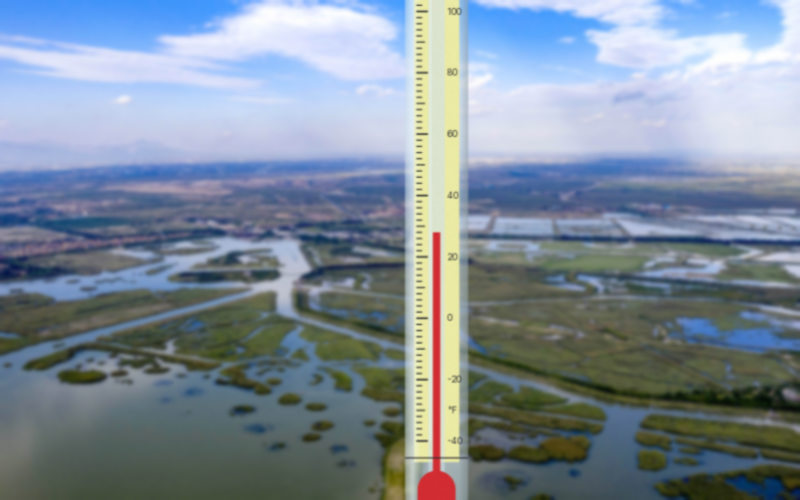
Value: 28
